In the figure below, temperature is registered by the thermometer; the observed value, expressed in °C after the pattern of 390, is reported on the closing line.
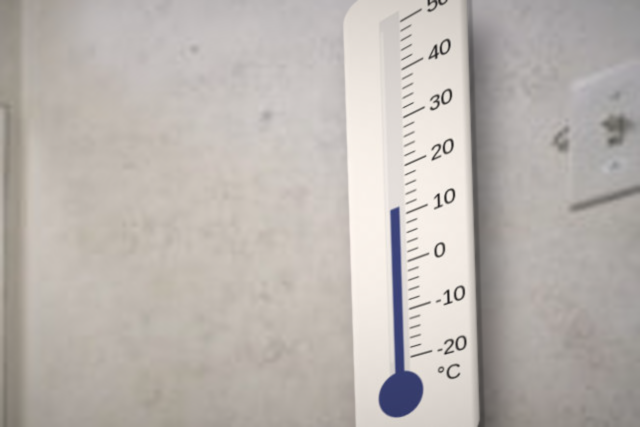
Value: 12
